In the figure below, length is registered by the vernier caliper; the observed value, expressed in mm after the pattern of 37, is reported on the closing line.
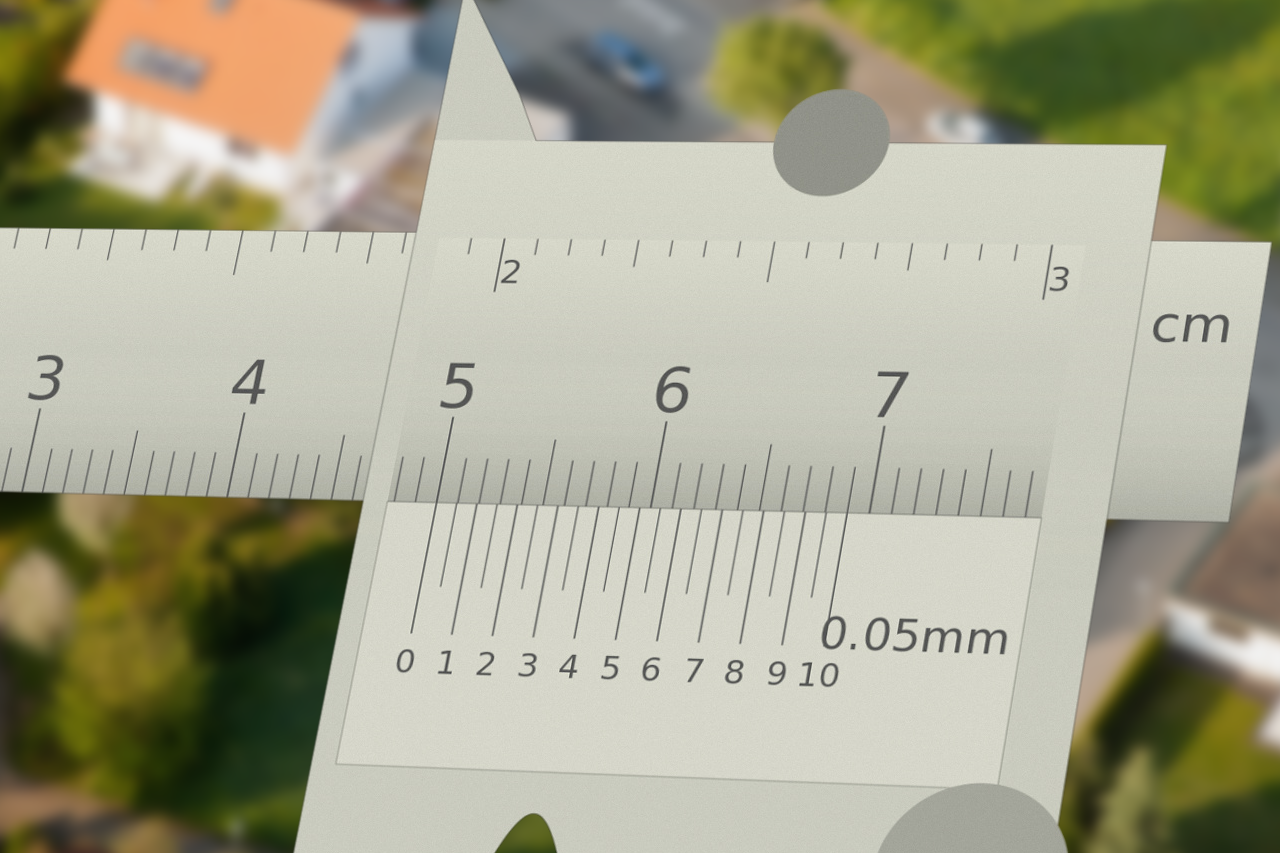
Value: 50.0
